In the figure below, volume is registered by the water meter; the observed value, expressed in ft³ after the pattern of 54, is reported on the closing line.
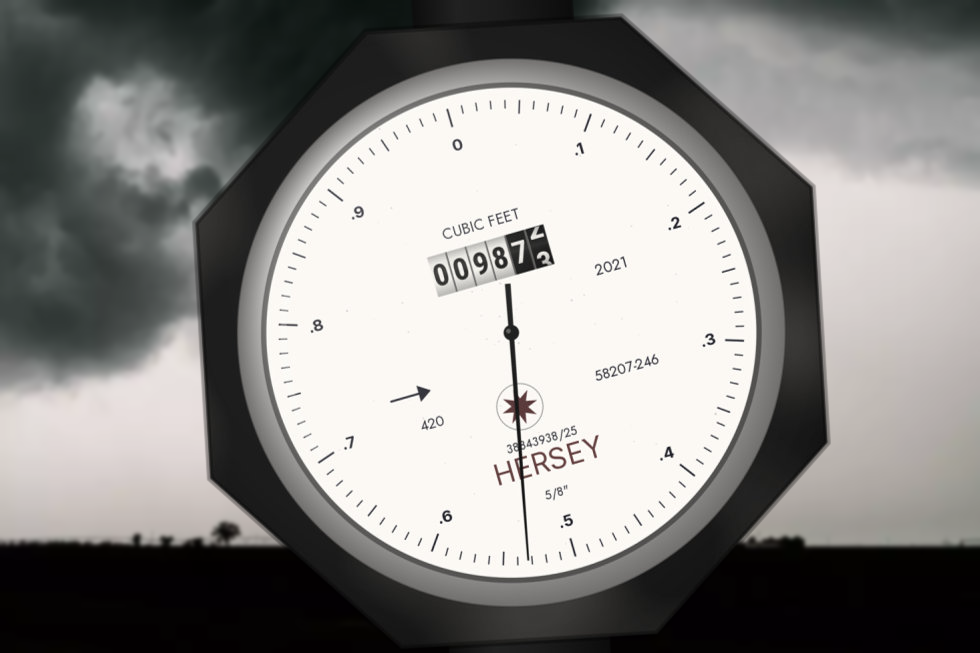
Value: 9872.53
